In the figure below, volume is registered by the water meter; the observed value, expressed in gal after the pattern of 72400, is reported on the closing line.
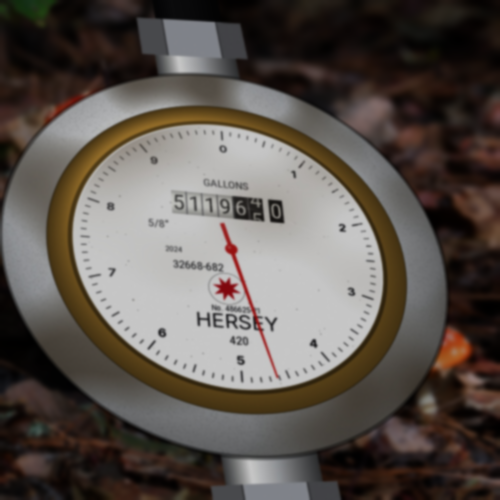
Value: 5119644.6
